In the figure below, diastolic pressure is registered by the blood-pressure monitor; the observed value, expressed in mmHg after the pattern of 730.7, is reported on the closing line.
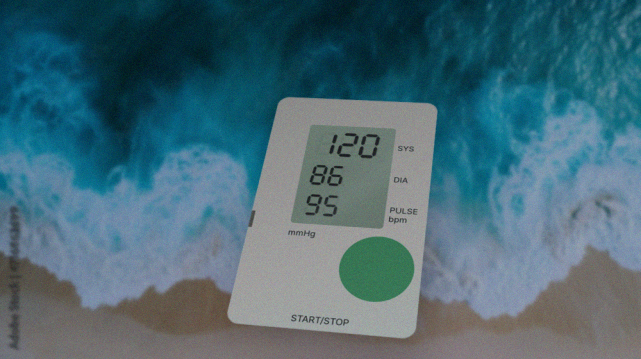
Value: 86
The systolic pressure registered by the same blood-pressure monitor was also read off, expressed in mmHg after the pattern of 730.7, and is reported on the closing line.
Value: 120
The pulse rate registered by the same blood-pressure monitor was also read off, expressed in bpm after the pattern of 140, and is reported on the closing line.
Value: 95
